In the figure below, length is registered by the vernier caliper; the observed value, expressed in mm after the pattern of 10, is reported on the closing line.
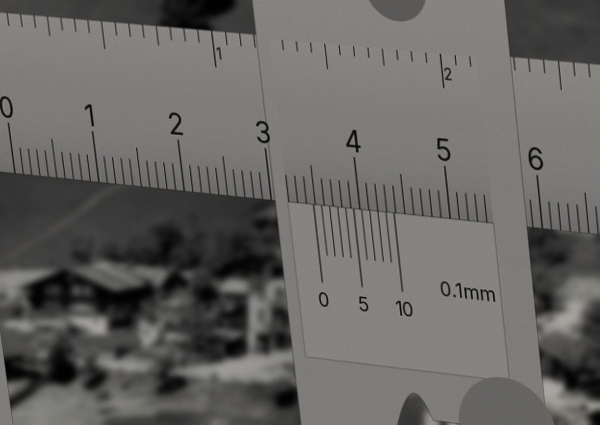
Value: 34.8
